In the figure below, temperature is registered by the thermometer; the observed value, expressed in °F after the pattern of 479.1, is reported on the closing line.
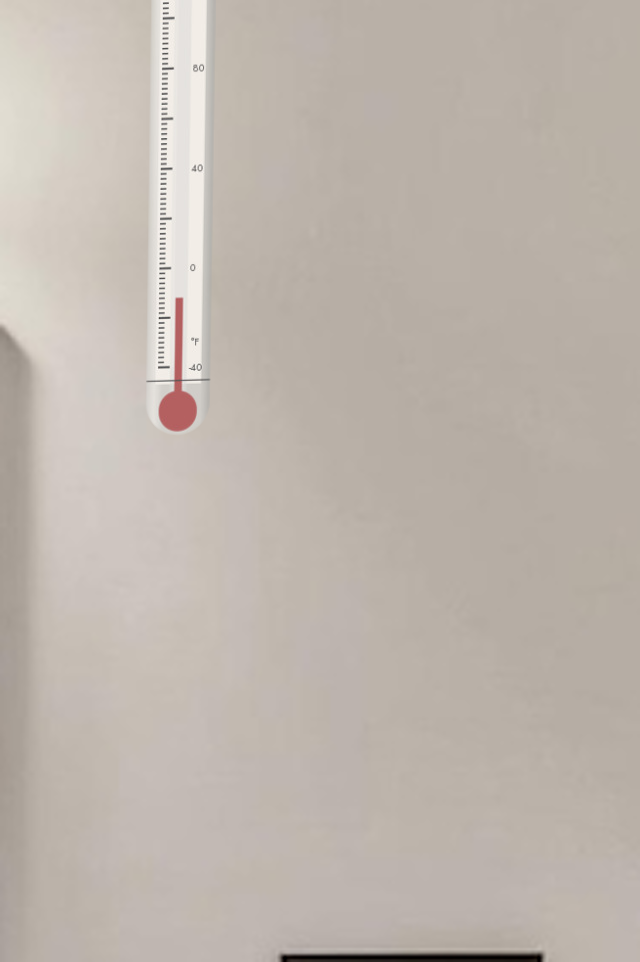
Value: -12
